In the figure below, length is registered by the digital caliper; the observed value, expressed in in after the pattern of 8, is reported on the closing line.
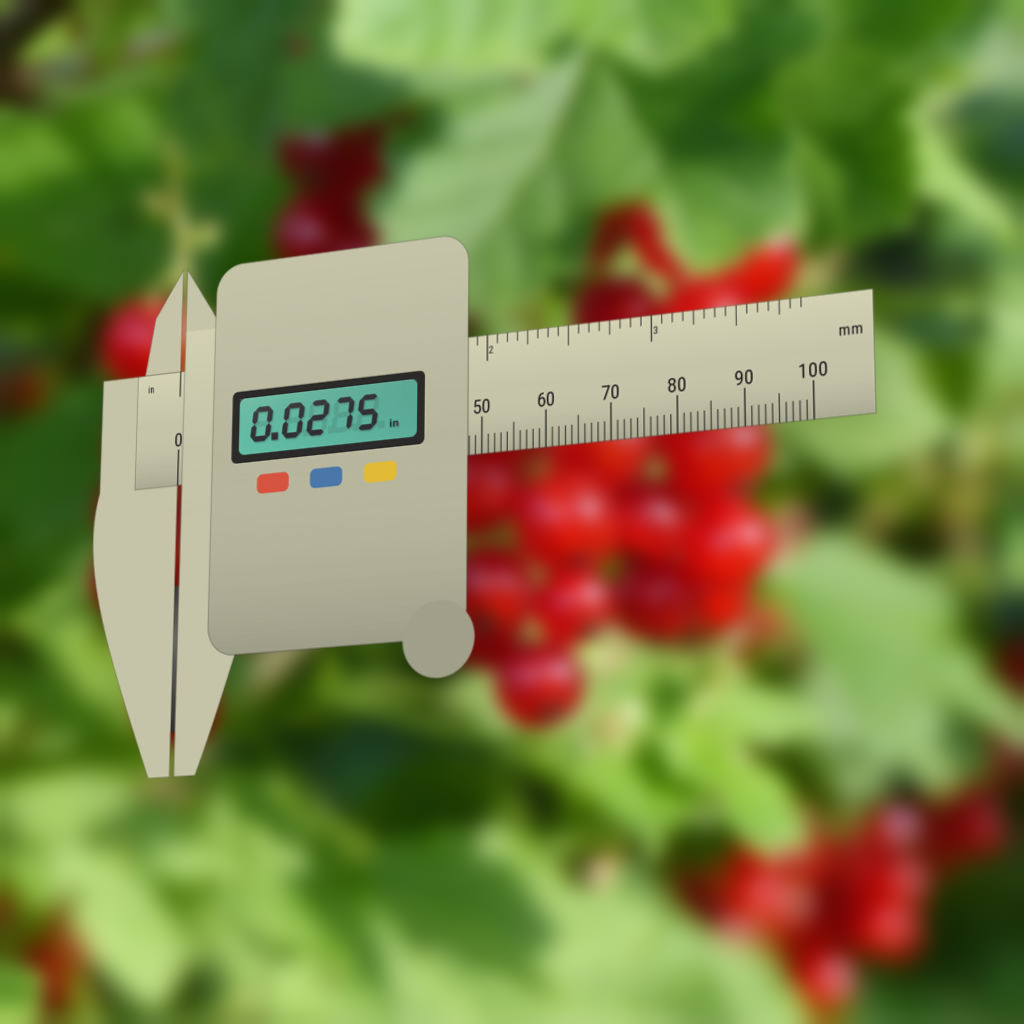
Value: 0.0275
